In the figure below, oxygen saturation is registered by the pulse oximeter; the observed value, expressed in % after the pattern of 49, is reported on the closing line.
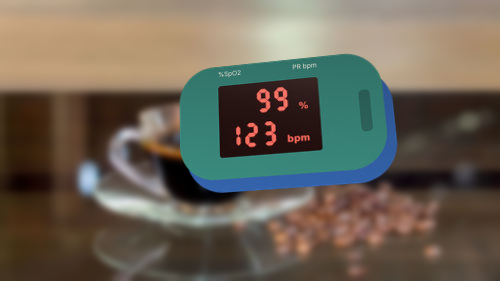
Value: 99
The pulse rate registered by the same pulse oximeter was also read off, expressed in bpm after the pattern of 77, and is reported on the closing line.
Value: 123
